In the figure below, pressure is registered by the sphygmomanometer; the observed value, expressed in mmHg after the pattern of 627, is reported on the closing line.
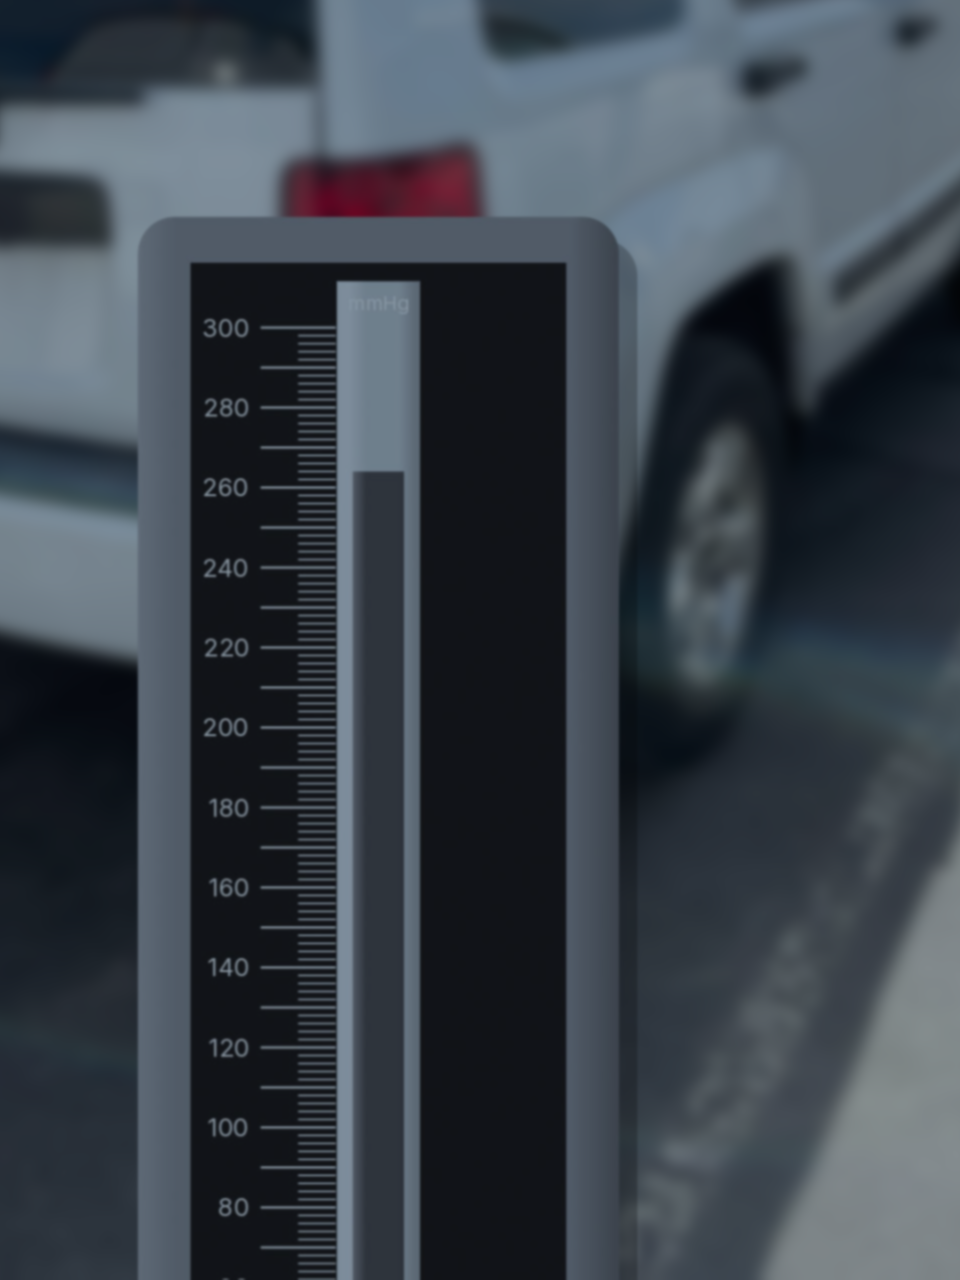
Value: 264
